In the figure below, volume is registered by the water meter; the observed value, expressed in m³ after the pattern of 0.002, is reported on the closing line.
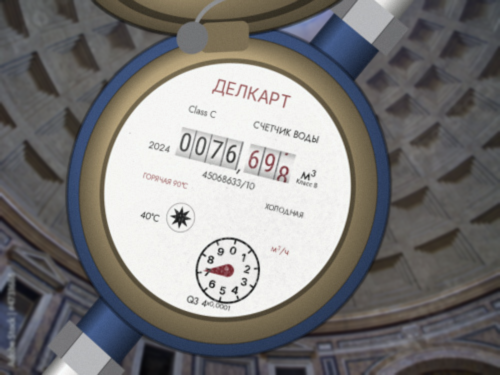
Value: 76.6977
